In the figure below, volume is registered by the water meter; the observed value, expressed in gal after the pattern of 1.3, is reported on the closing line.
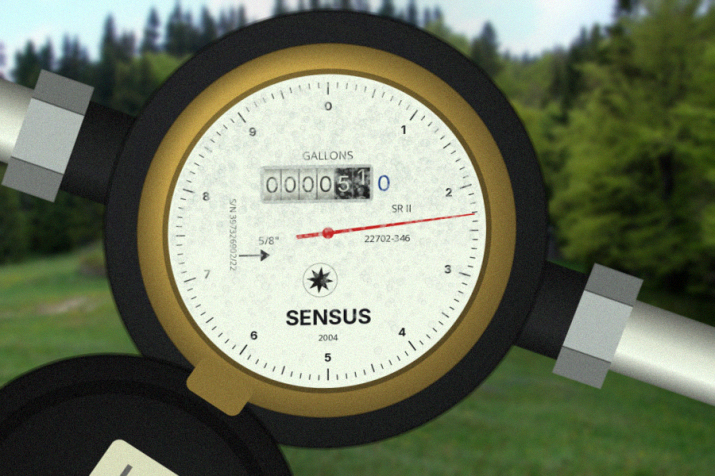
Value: 512.3
